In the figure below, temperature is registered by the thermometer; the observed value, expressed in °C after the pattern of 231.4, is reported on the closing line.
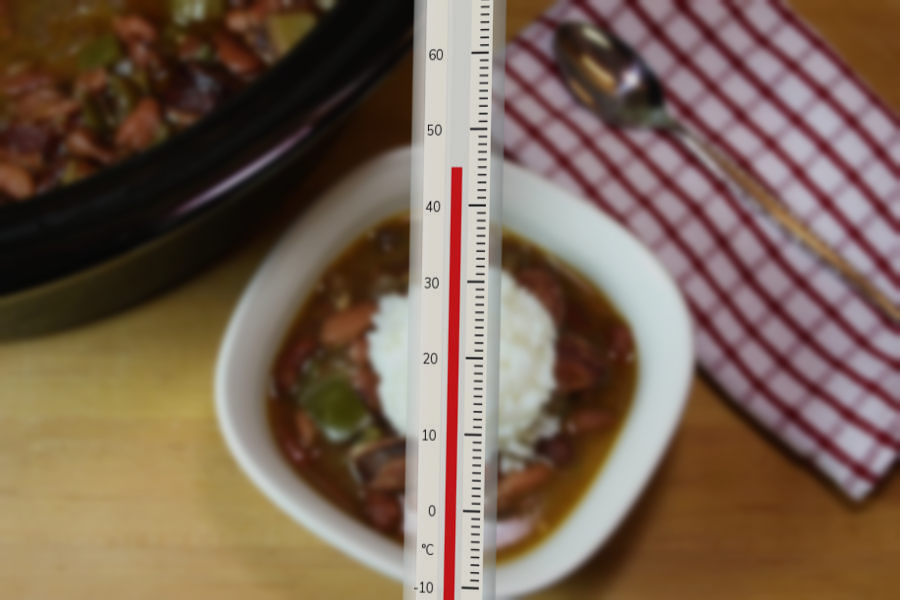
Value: 45
